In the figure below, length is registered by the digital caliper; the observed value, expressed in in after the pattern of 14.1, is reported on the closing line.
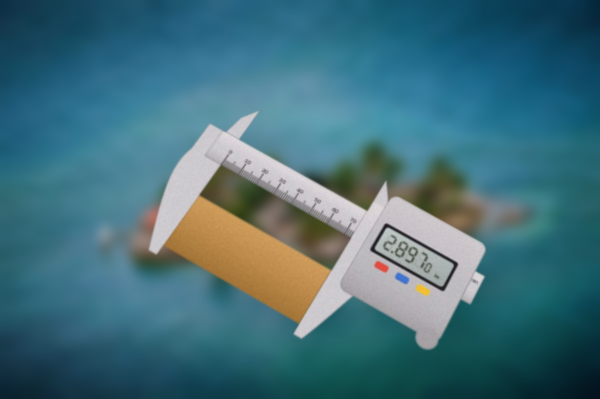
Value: 2.8970
